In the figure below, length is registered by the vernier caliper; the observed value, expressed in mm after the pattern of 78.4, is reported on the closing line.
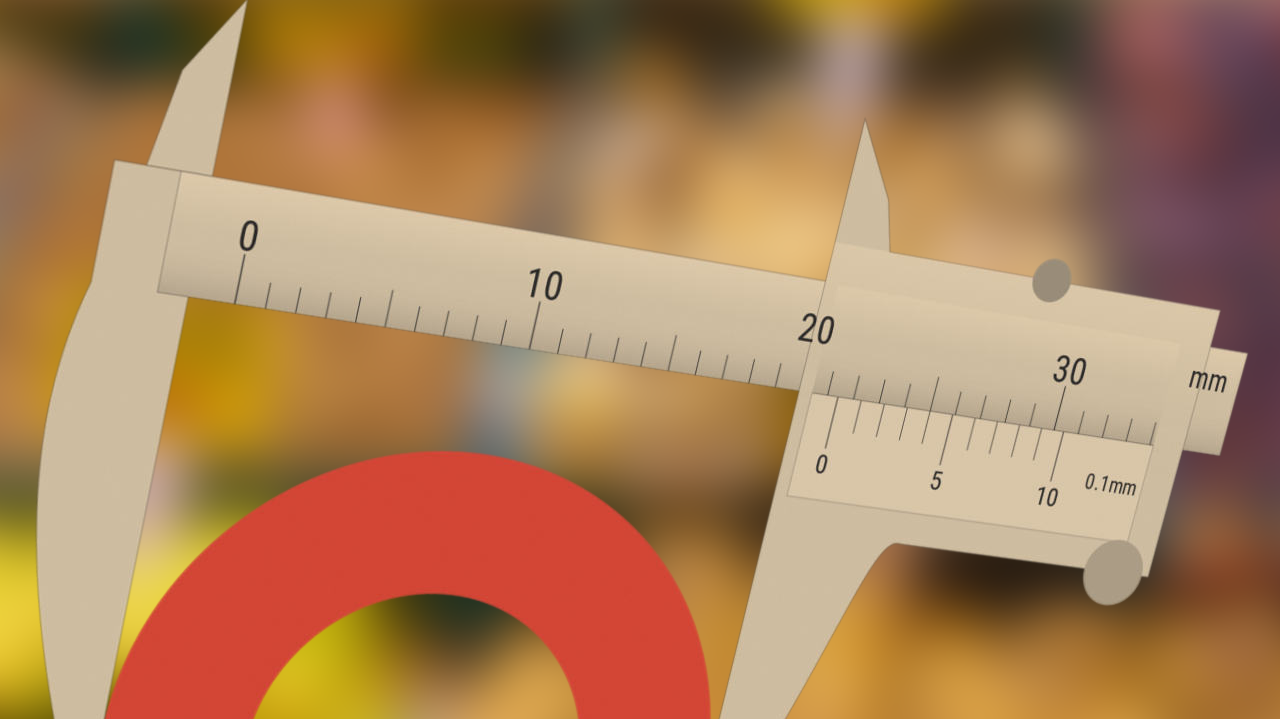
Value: 21.4
